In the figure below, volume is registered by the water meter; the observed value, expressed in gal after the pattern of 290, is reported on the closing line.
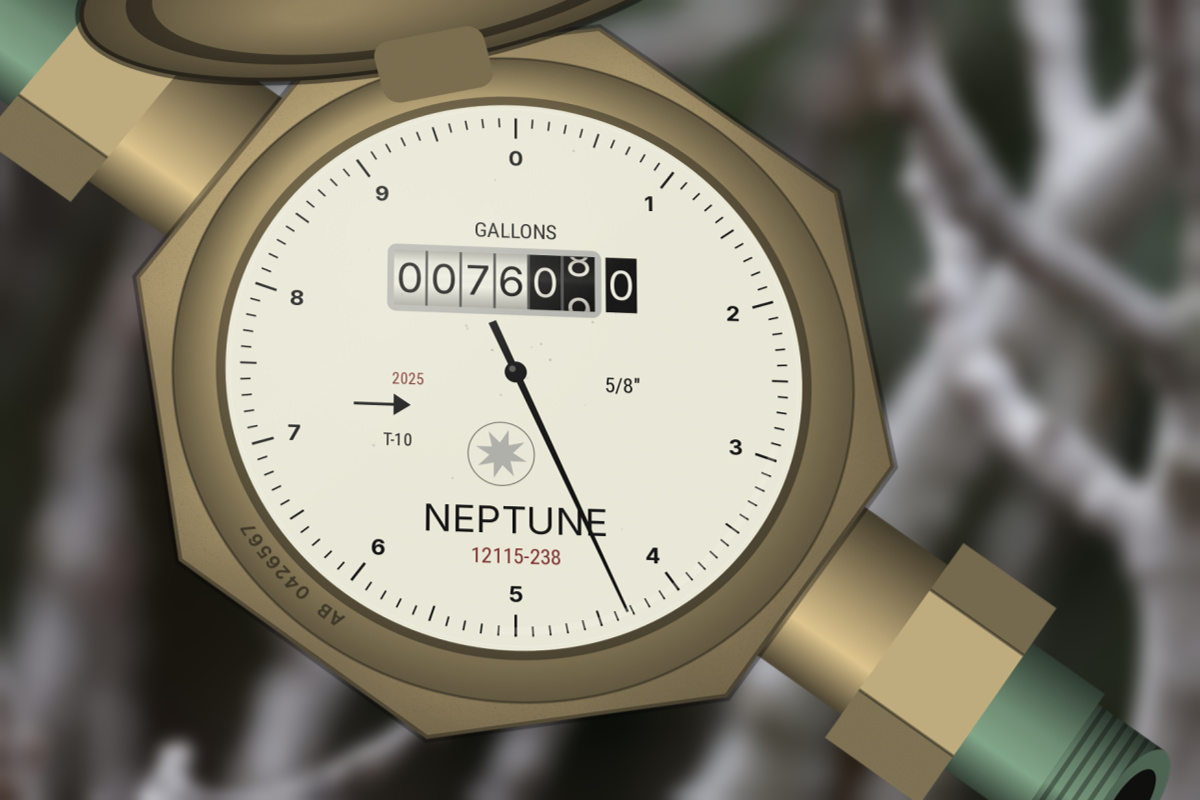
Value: 76084.3
